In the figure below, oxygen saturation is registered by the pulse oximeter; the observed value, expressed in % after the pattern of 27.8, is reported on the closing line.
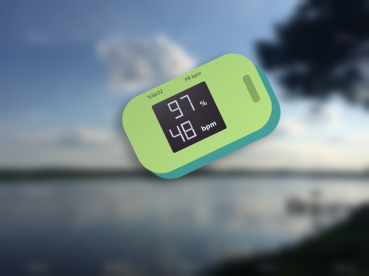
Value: 97
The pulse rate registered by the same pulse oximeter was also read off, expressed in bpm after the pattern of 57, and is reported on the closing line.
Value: 48
